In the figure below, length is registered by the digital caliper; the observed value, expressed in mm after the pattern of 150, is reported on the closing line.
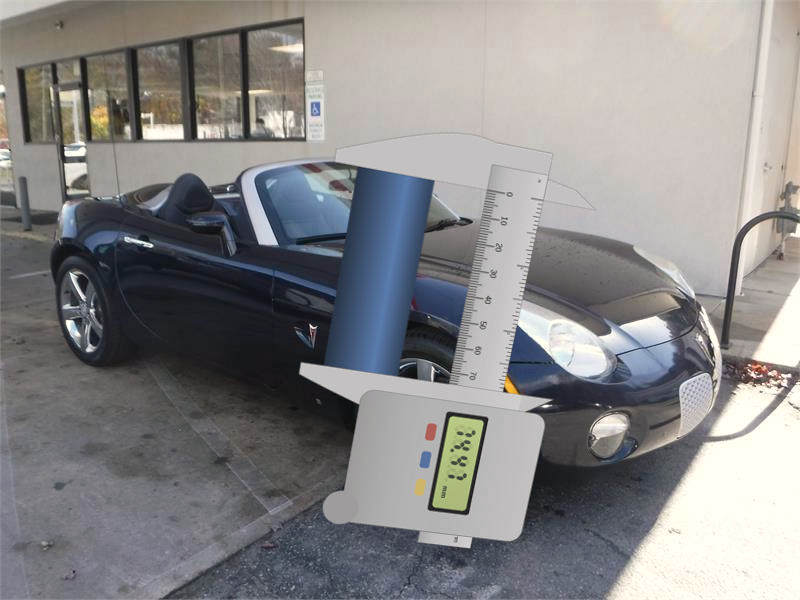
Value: 74.47
